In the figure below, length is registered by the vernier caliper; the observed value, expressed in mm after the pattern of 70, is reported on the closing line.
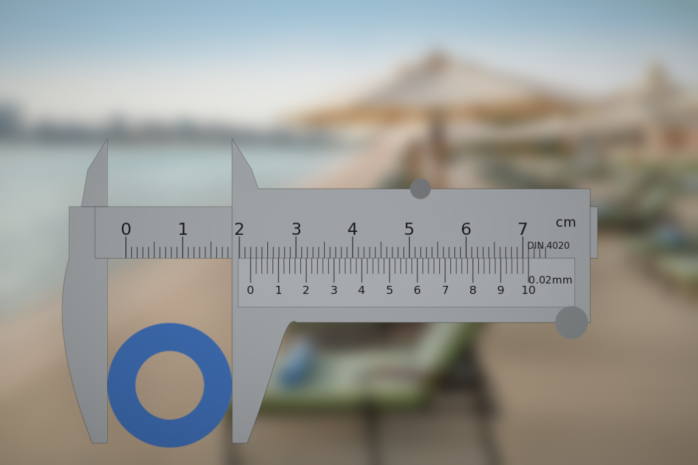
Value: 22.0
